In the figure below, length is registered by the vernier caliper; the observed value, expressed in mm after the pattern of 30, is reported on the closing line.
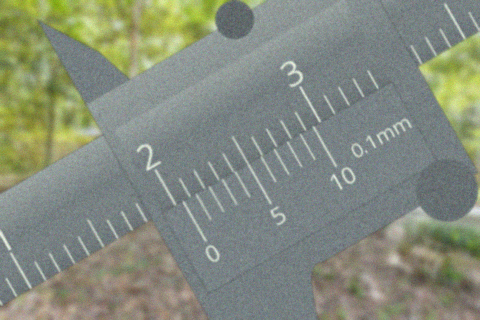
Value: 20.5
